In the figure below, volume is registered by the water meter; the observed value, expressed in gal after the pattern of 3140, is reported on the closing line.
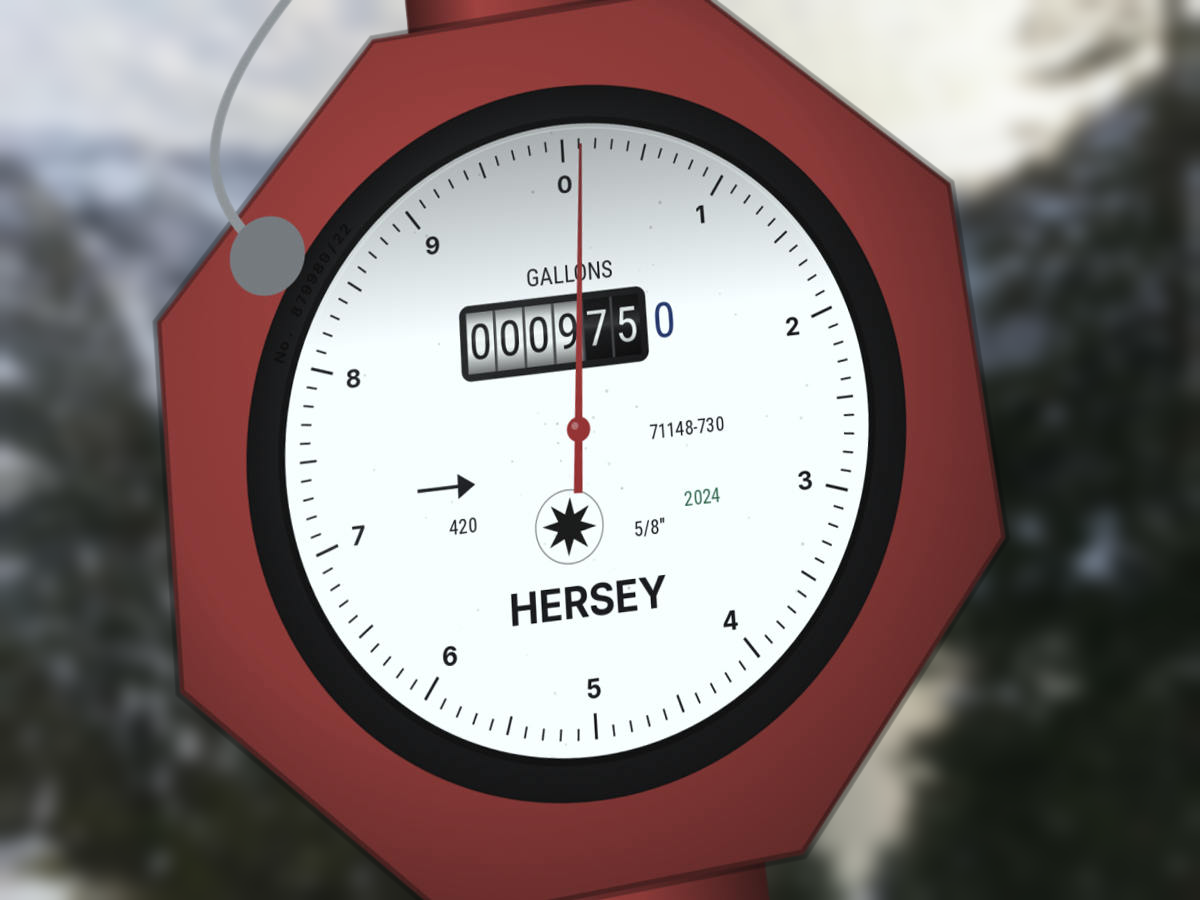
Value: 9750.1
